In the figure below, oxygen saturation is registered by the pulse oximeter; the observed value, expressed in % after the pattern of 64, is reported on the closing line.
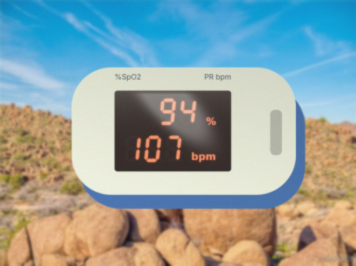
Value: 94
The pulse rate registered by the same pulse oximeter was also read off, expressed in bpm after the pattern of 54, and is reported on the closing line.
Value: 107
